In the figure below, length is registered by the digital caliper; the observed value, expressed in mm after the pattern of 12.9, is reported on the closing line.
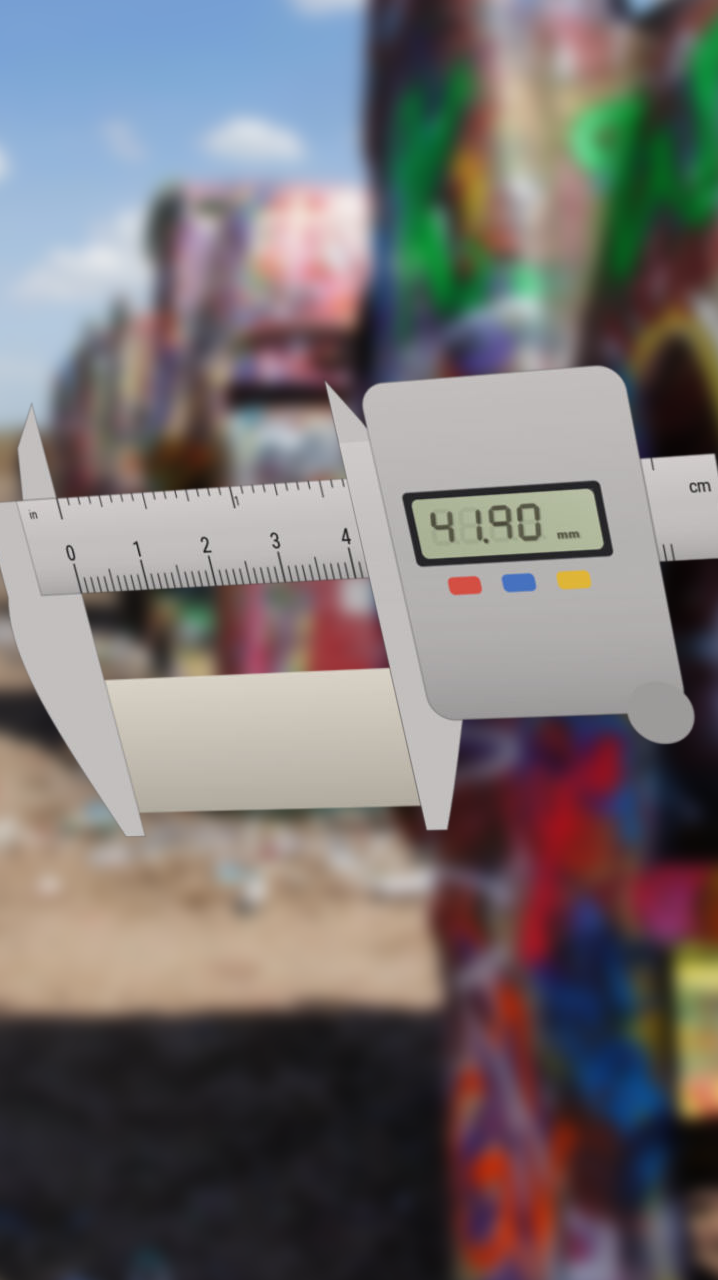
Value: 41.90
